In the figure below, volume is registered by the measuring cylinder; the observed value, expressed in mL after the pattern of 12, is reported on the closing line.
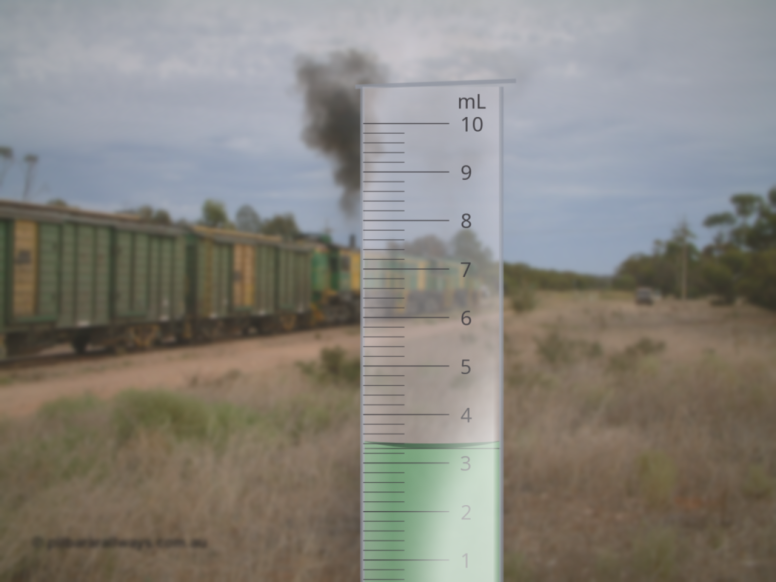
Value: 3.3
